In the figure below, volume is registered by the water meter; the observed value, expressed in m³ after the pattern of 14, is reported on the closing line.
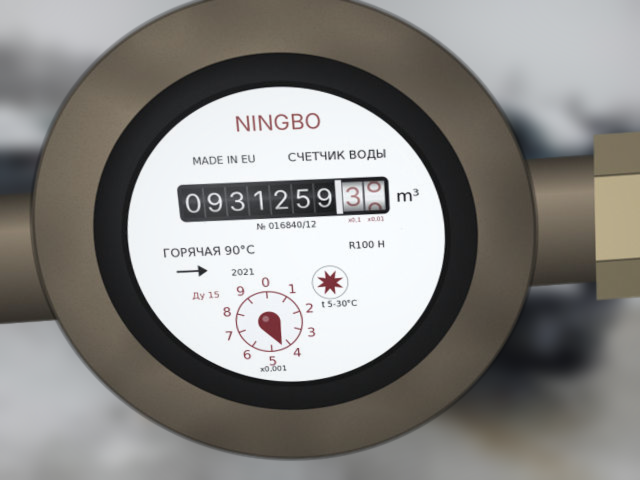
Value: 931259.384
